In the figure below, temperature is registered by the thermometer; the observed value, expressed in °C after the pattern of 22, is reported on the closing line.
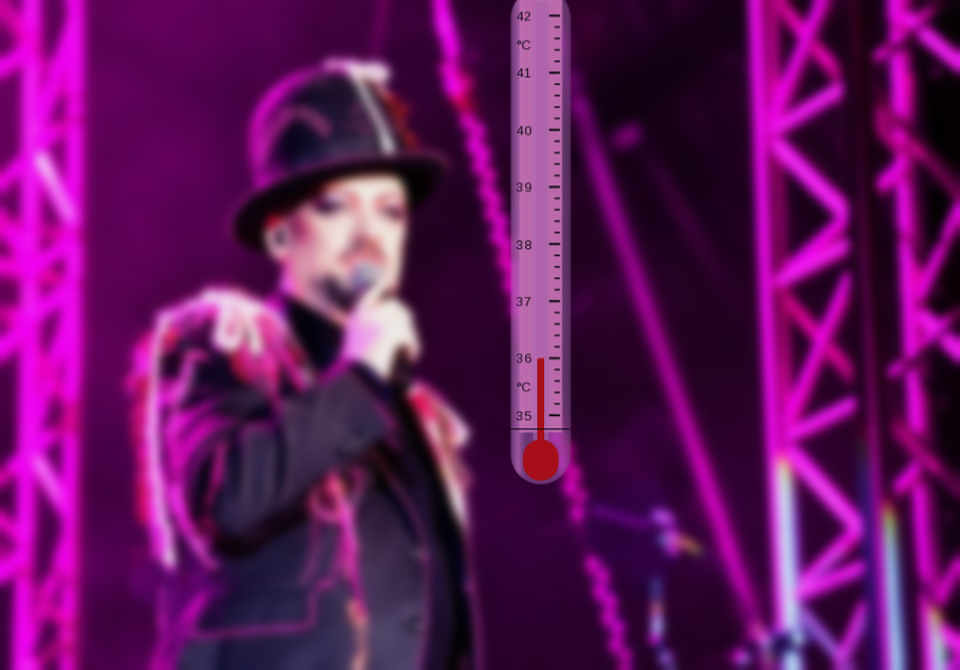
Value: 36
